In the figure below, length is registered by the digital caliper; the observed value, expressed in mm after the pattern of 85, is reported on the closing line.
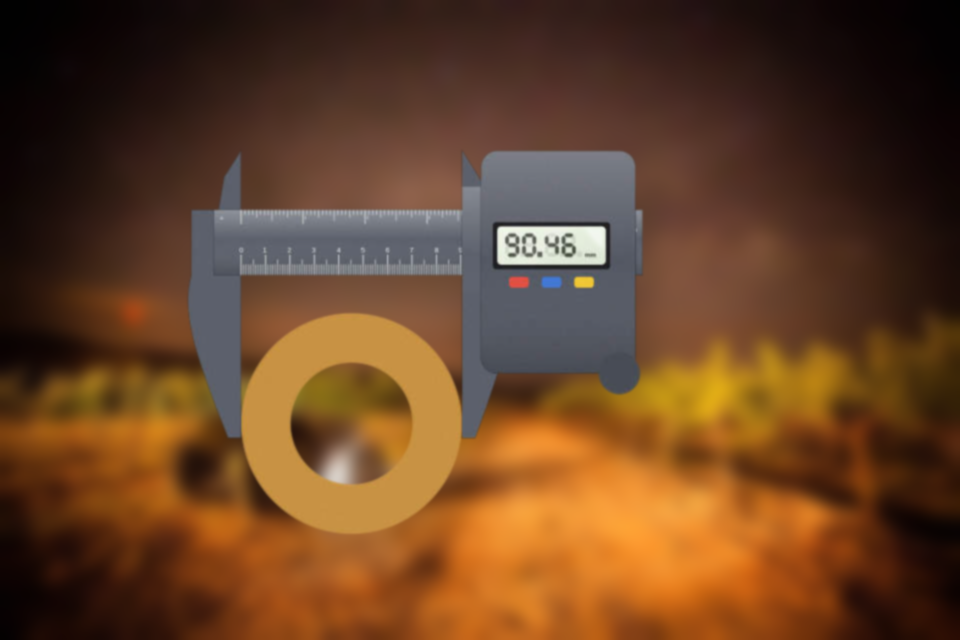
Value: 90.46
